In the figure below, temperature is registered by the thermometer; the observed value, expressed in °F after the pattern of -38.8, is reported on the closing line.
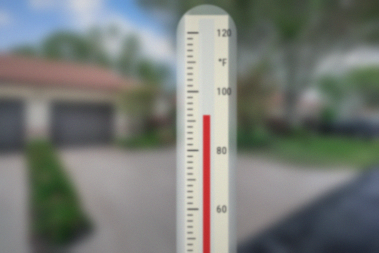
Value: 92
